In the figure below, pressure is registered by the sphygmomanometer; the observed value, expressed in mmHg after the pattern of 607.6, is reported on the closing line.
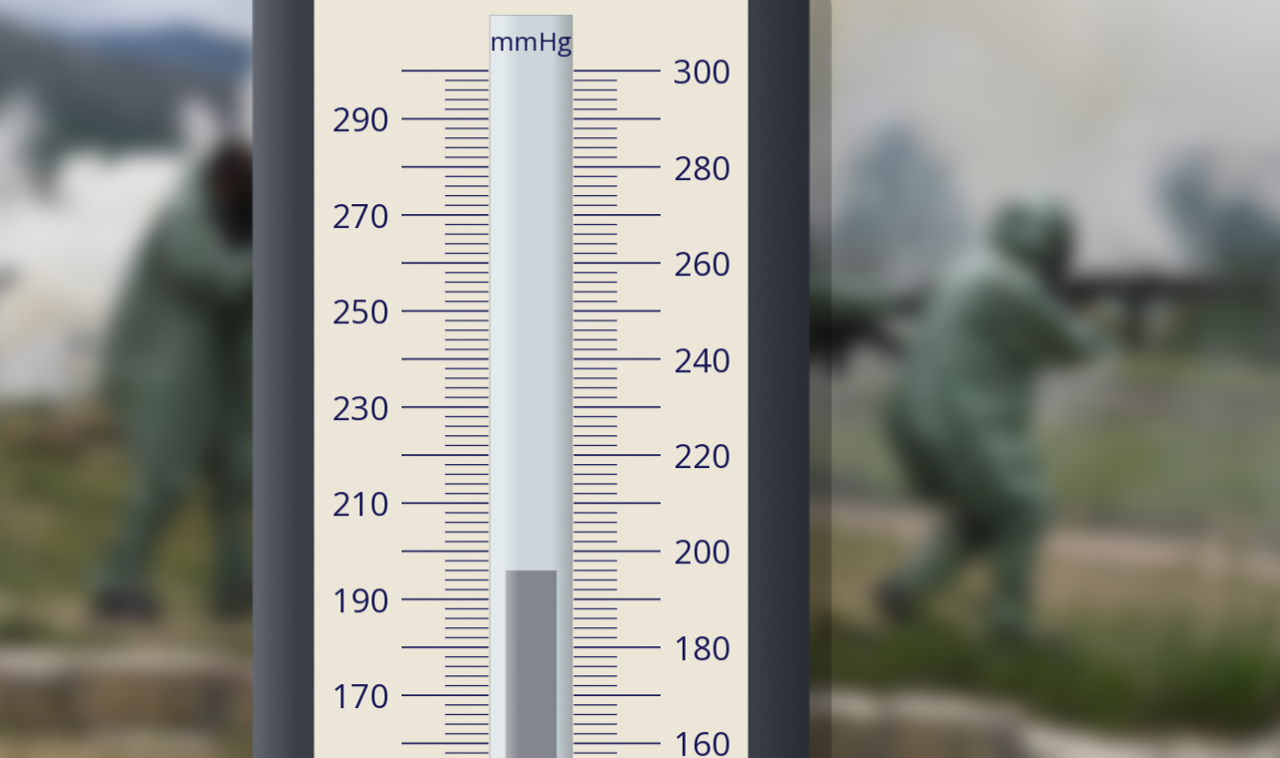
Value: 196
